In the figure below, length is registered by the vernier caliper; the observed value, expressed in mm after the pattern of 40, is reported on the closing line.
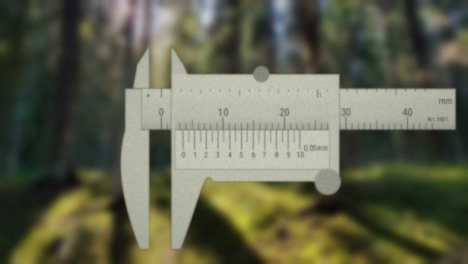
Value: 3.5
